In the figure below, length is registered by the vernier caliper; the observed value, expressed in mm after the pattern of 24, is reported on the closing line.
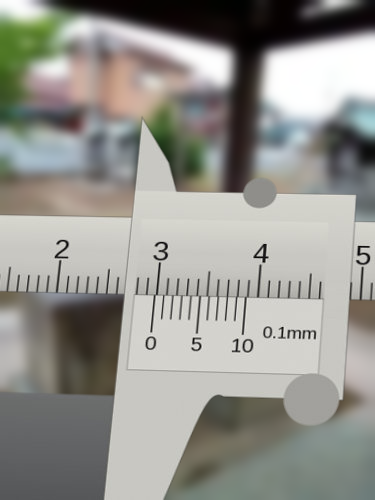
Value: 29.8
